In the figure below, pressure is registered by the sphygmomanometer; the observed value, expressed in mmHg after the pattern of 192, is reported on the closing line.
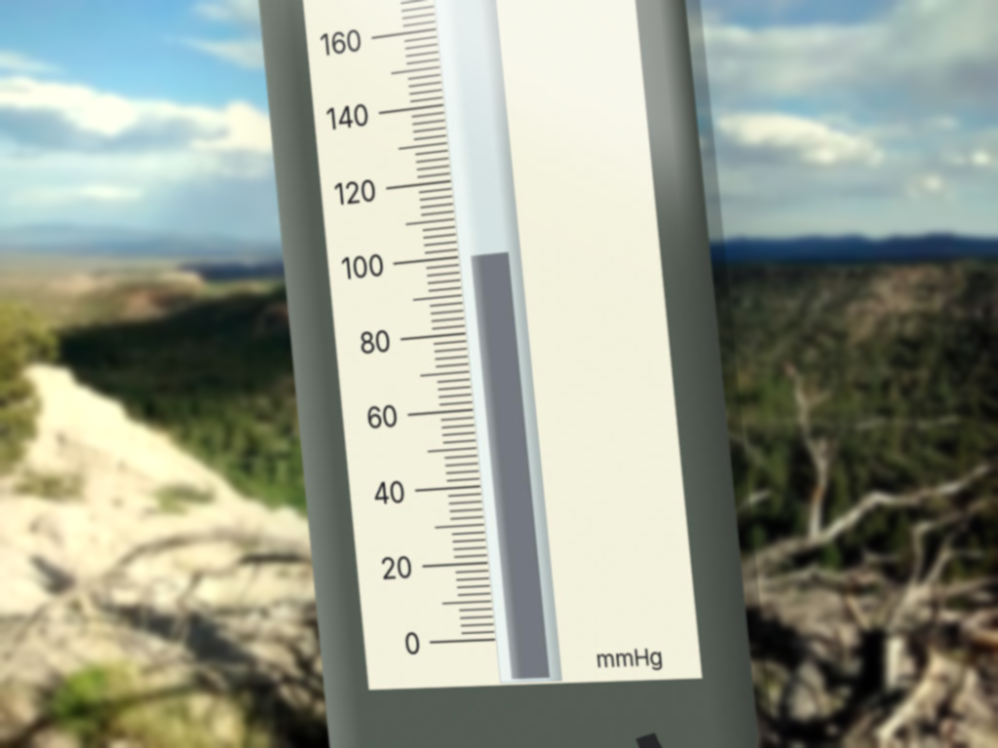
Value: 100
